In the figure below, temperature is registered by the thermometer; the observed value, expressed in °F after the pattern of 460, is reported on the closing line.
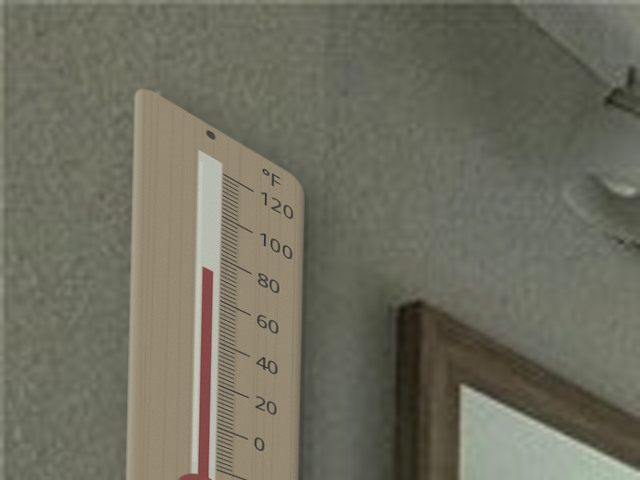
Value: 72
